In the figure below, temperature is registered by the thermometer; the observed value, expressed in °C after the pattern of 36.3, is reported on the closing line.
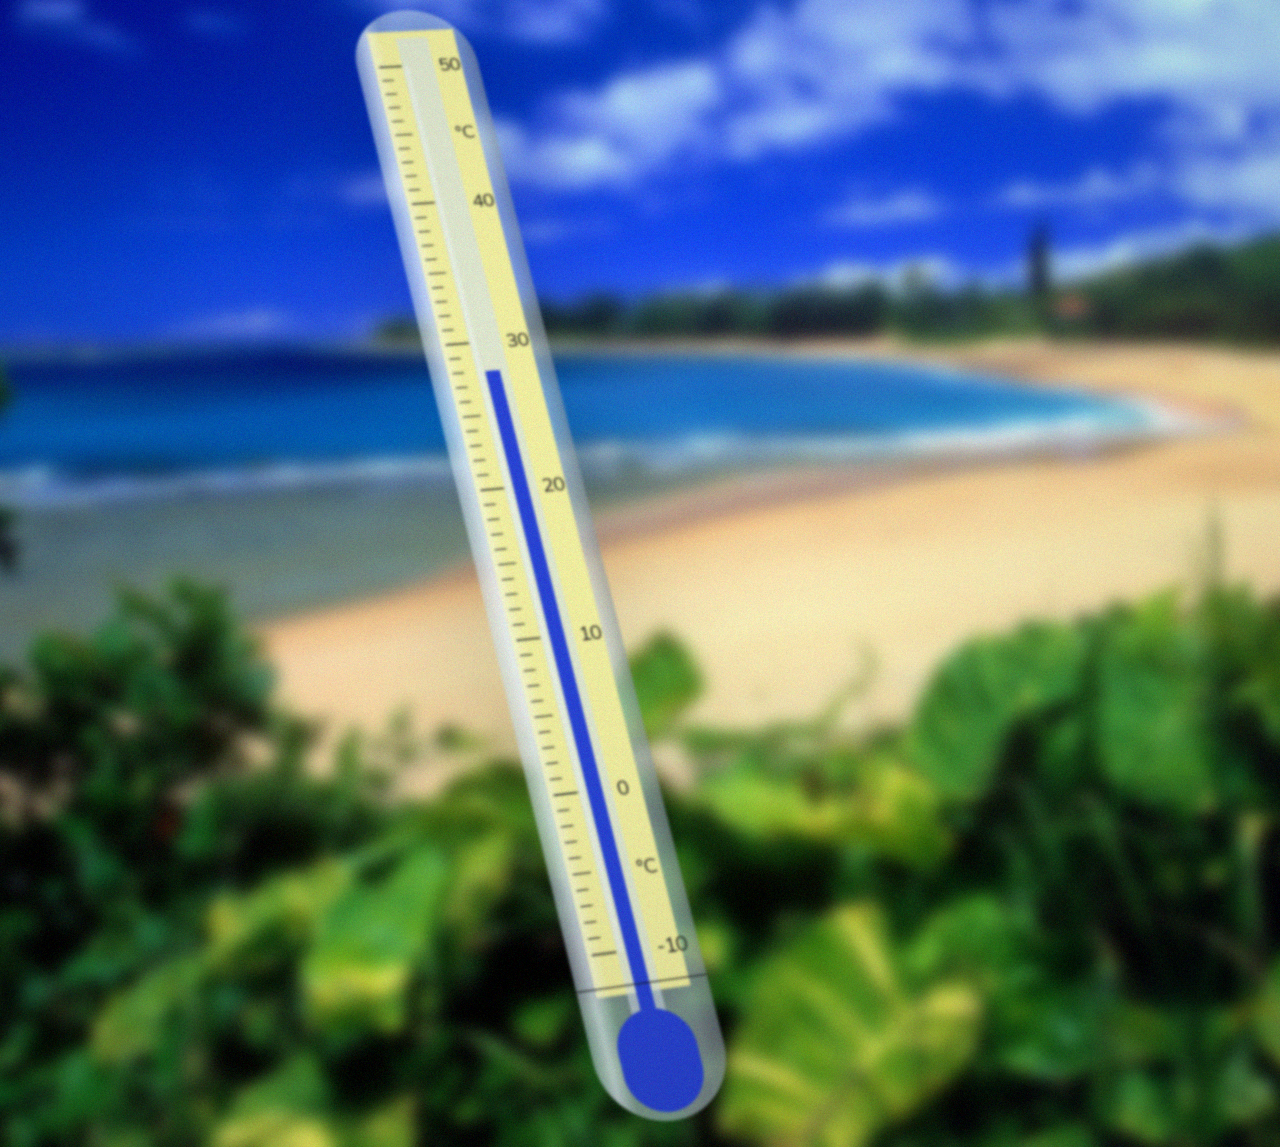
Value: 28
